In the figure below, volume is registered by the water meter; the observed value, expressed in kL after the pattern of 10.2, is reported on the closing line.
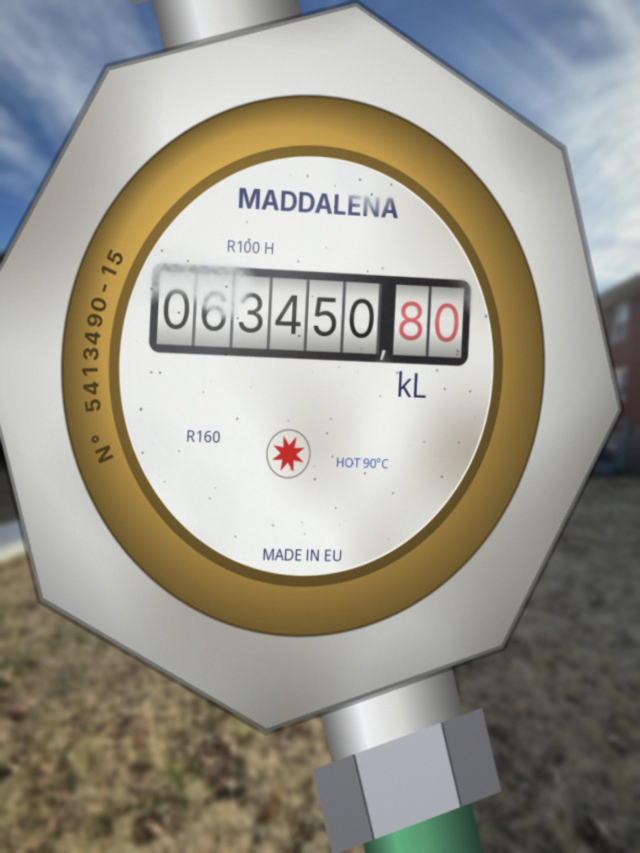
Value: 63450.80
